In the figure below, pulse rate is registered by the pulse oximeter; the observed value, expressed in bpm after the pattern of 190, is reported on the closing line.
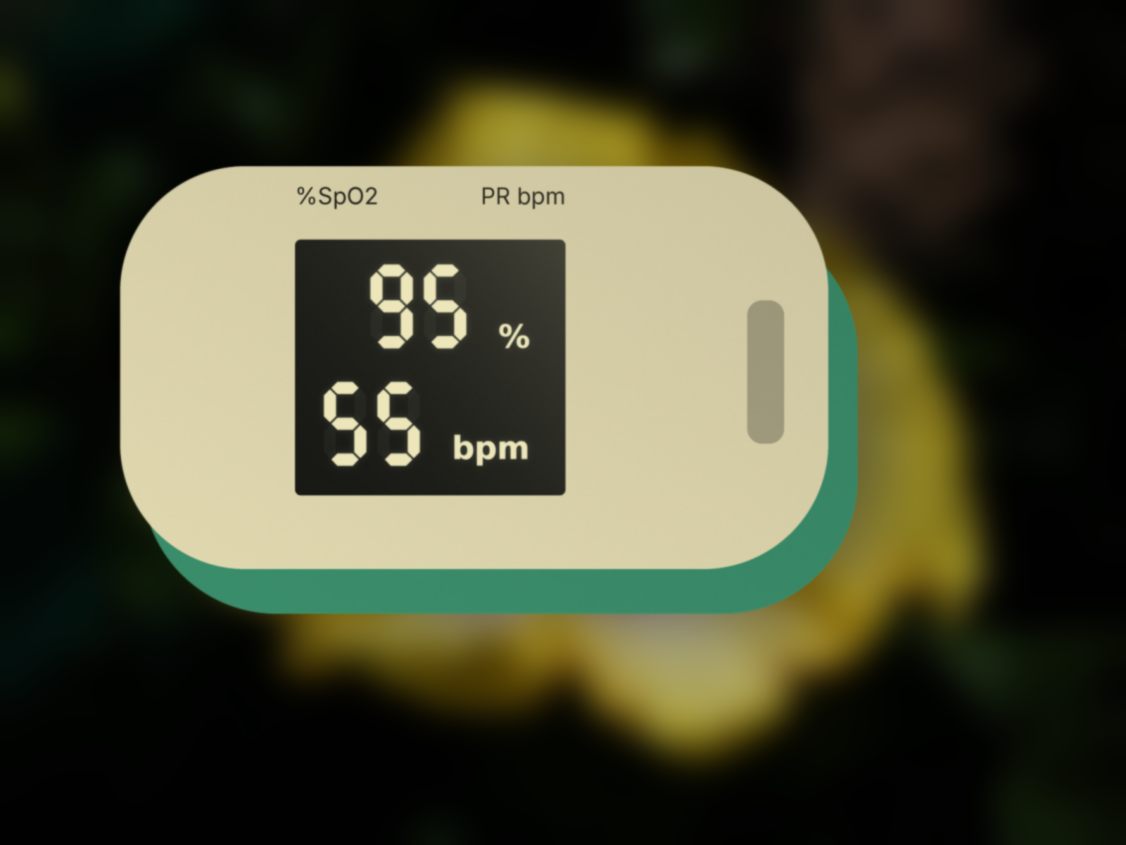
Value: 55
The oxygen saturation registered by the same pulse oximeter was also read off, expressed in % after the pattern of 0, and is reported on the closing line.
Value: 95
